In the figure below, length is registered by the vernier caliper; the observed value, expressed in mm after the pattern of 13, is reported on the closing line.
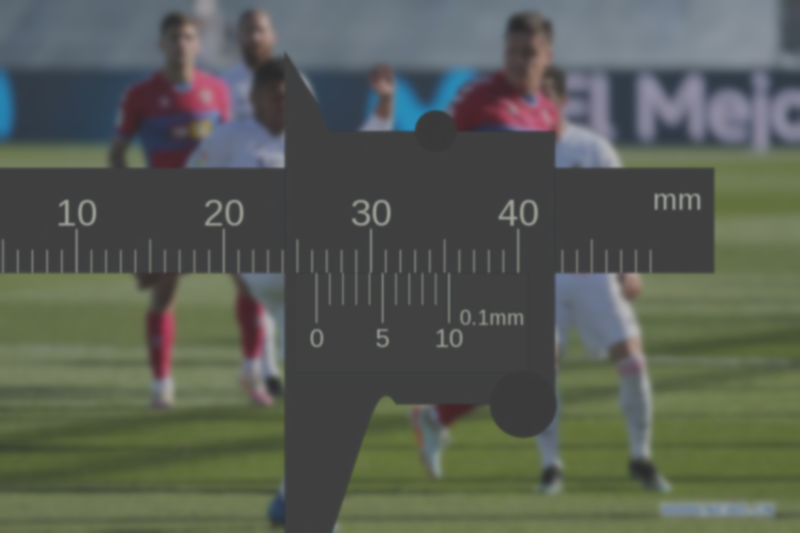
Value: 26.3
